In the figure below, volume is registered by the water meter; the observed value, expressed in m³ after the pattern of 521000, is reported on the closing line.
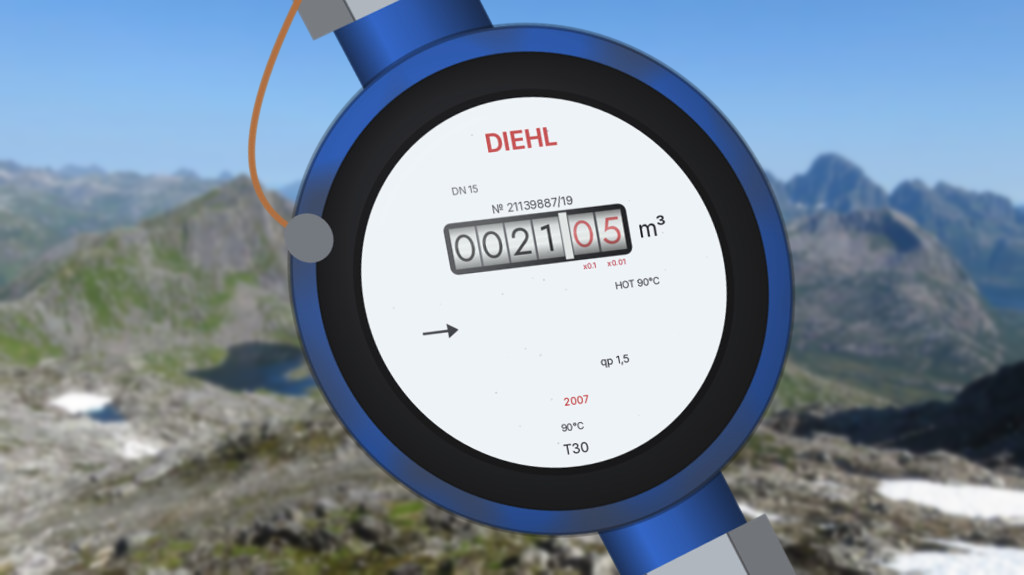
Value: 21.05
